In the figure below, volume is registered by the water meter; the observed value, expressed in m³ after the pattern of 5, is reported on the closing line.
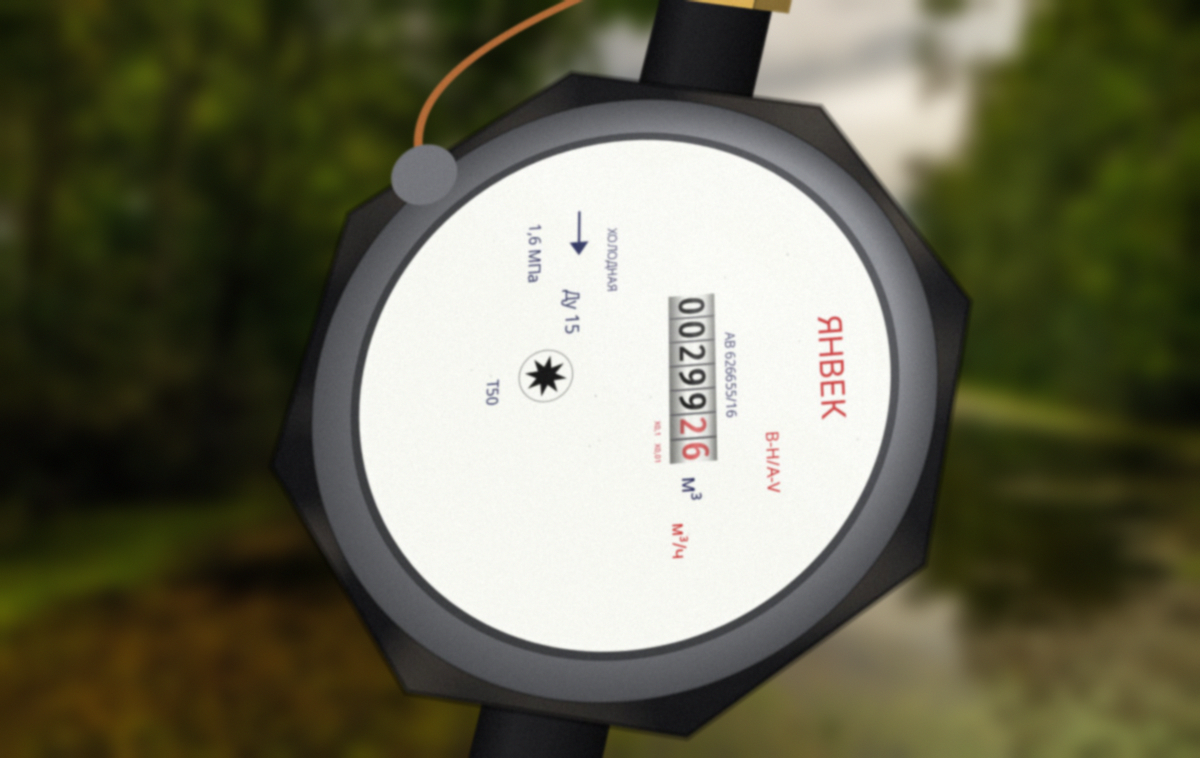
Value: 299.26
